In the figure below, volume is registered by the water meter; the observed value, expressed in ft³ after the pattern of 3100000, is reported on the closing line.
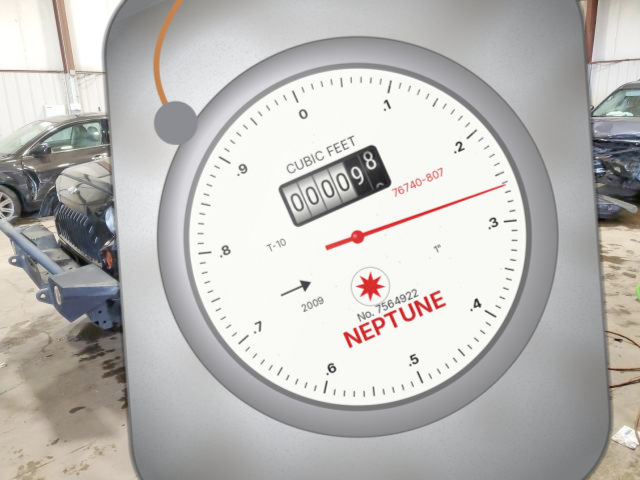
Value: 98.26
